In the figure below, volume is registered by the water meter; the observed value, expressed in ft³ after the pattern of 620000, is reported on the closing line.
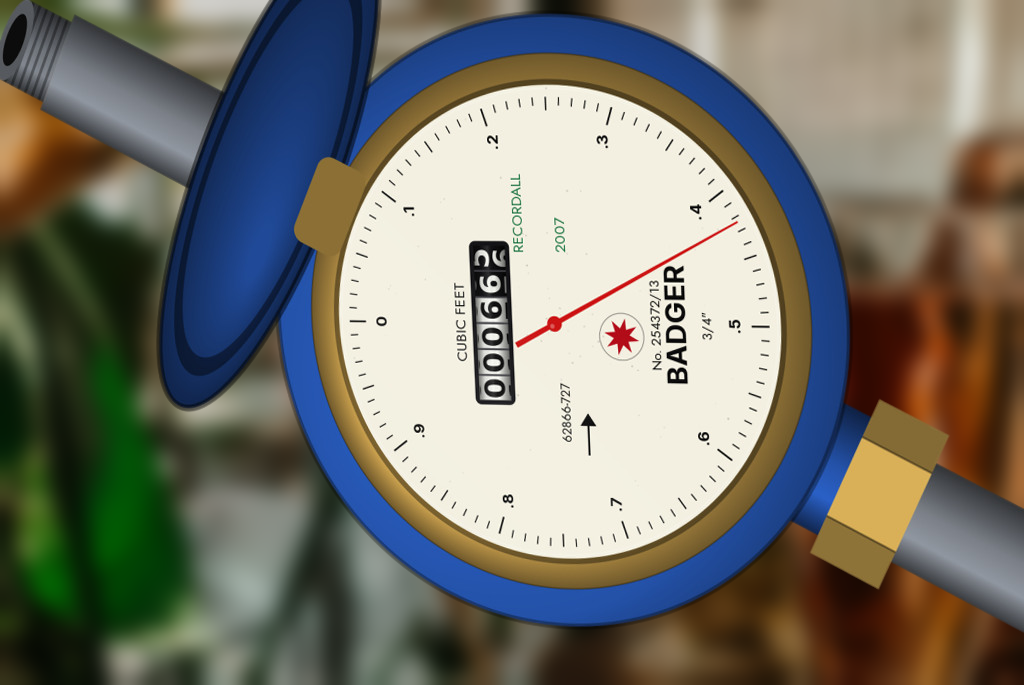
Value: 665.42
